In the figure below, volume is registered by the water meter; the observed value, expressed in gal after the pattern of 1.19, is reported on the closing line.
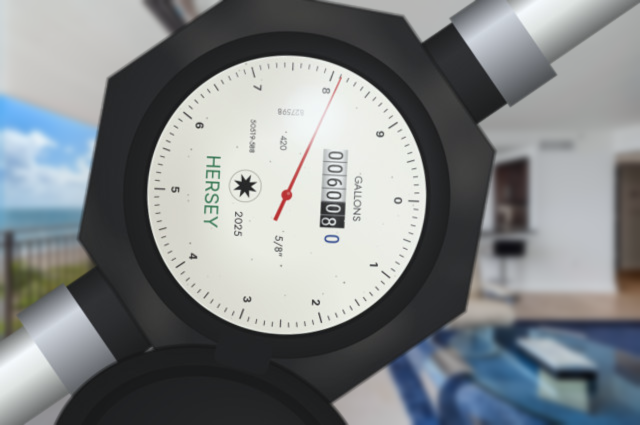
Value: 60078.1
